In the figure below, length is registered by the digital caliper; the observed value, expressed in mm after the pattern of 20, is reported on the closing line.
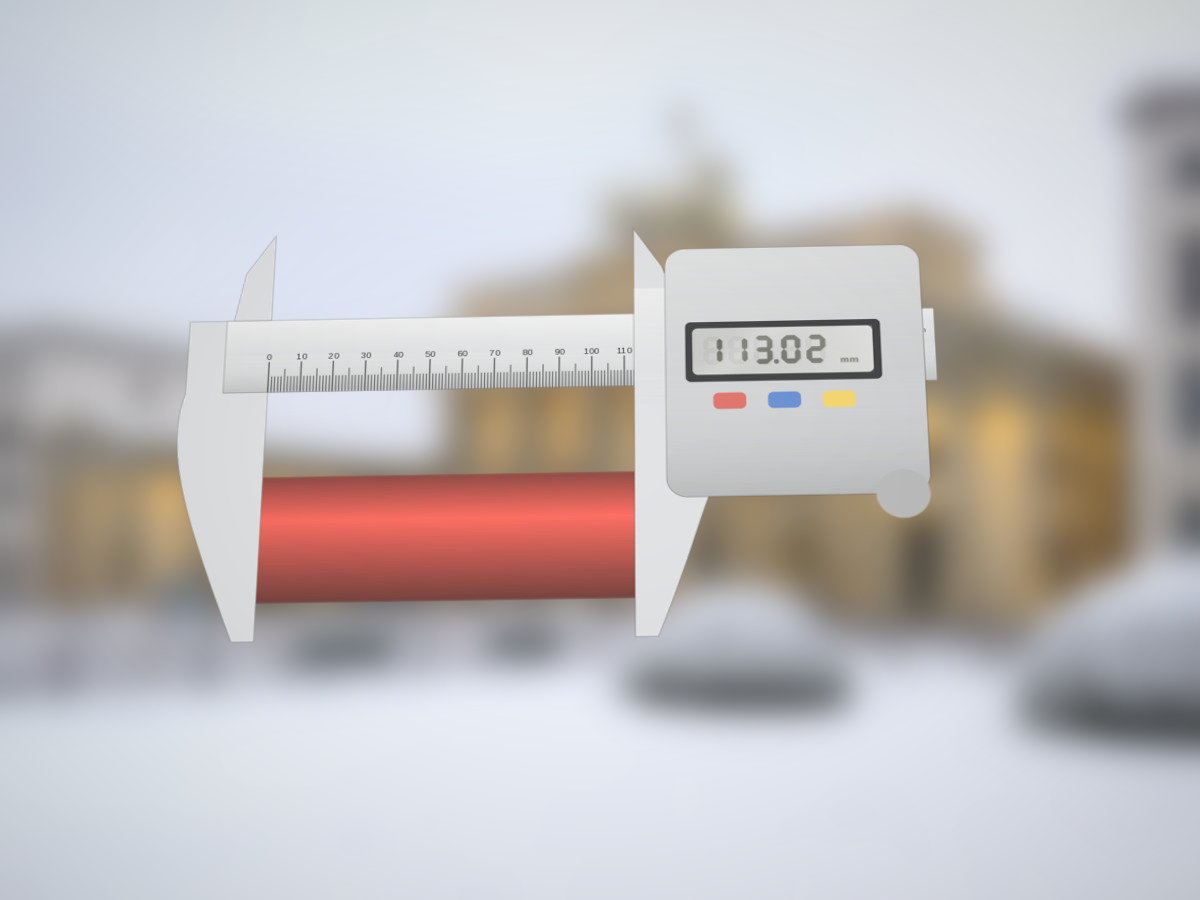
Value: 113.02
